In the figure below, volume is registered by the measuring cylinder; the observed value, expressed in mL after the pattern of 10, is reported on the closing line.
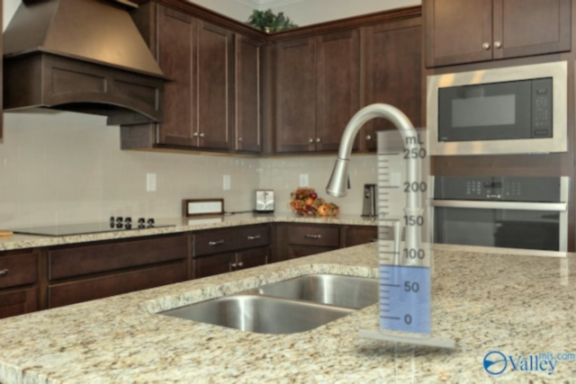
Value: 80
